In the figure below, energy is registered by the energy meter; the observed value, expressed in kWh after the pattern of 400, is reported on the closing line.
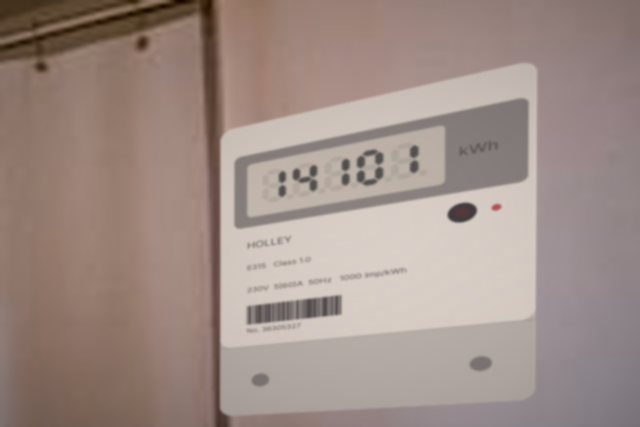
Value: 14101
